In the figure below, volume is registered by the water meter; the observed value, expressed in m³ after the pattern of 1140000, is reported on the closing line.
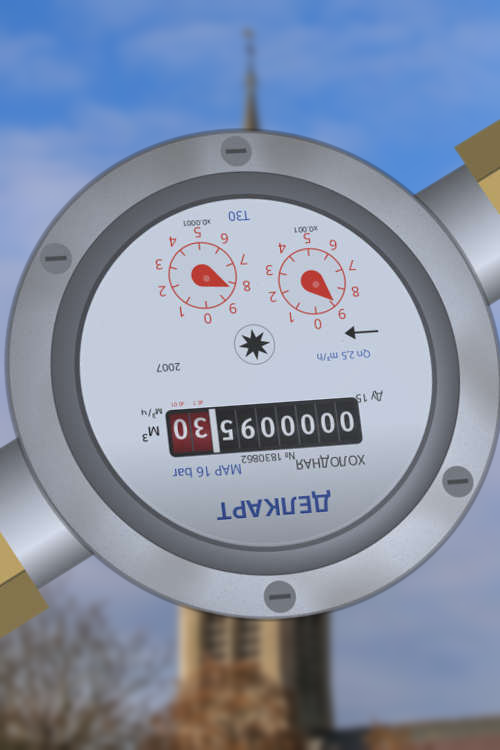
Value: 95.2988
